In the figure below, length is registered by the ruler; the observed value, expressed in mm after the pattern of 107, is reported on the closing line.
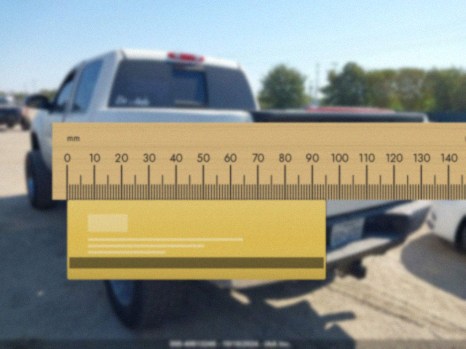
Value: 95
